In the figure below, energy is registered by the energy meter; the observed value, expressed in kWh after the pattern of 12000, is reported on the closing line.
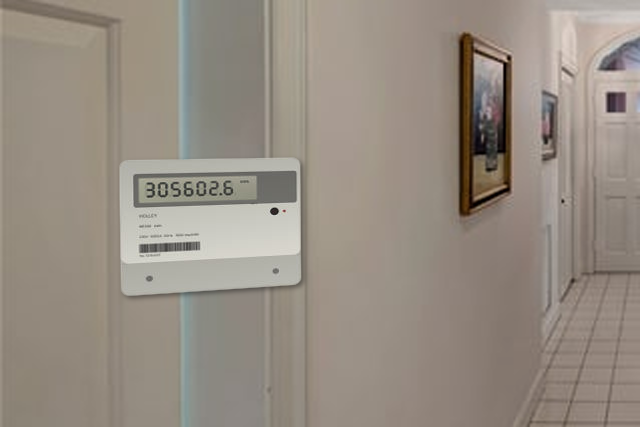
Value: 305602.6
